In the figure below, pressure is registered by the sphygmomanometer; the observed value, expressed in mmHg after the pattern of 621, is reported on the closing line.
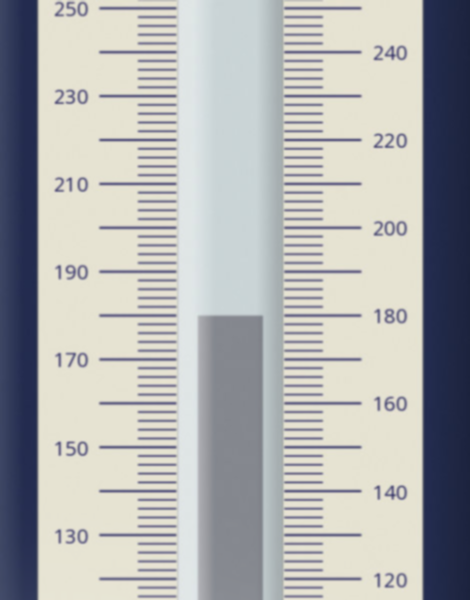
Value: 180
